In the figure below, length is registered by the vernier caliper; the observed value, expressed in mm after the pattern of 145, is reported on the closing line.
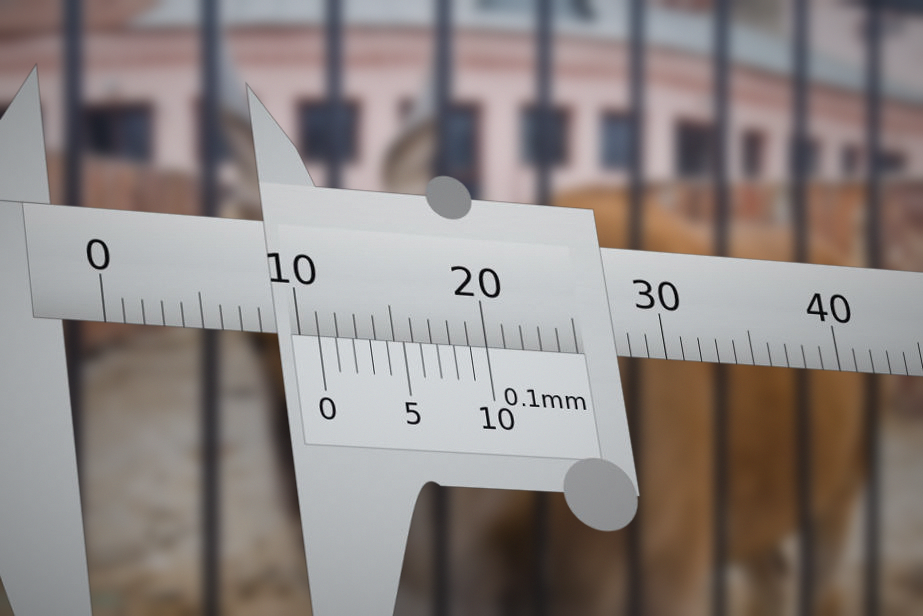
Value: 11.0
